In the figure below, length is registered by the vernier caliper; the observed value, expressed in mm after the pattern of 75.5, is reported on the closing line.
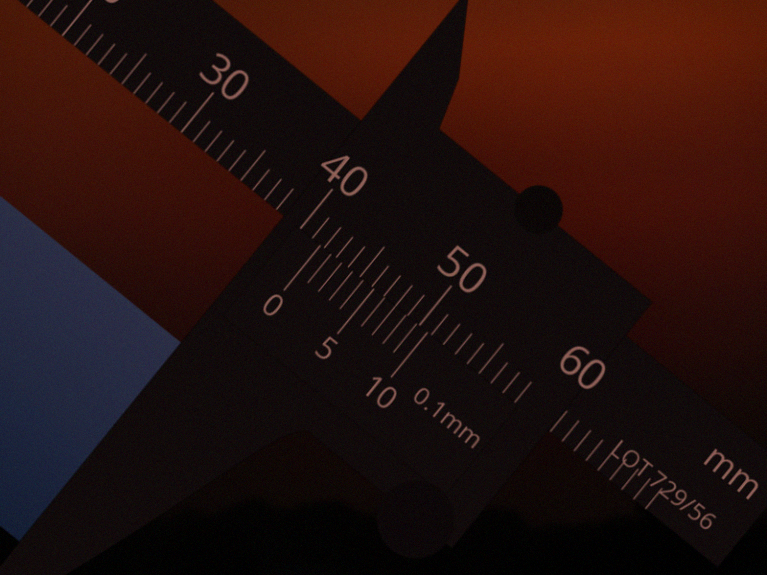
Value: 41.7
